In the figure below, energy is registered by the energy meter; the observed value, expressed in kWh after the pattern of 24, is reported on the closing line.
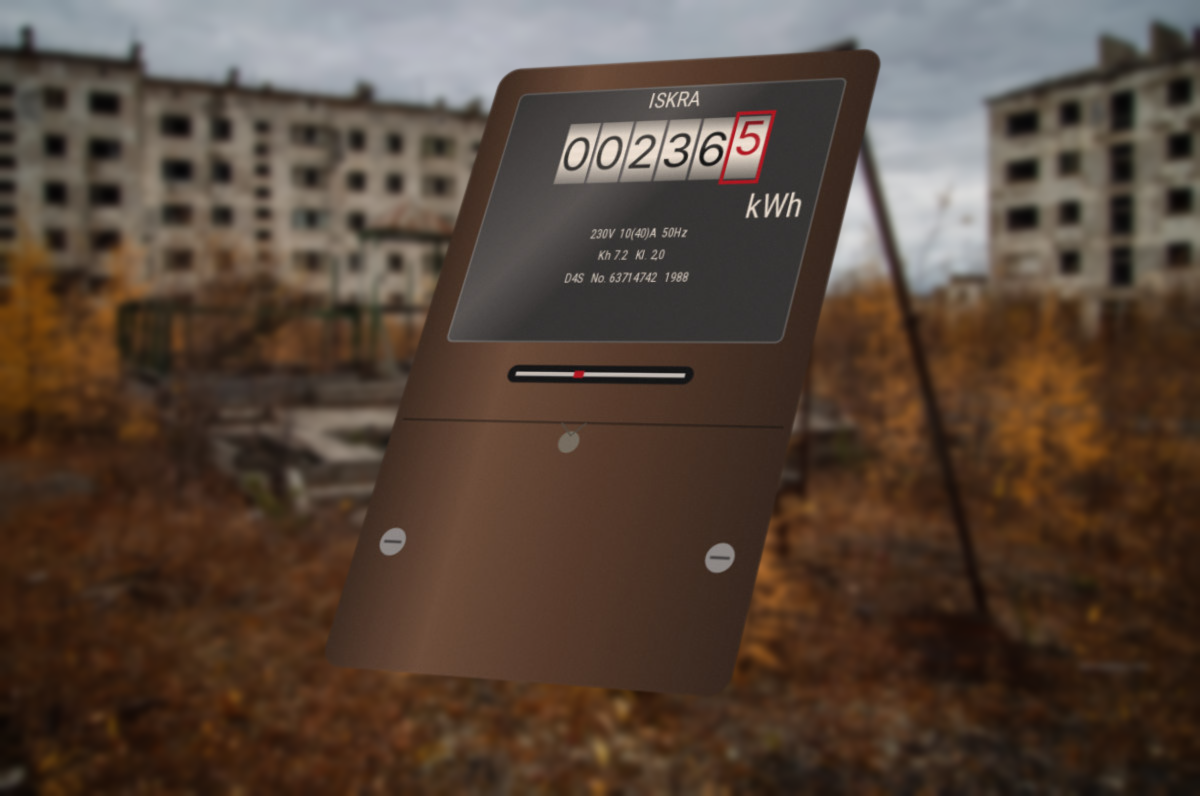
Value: 236.5
